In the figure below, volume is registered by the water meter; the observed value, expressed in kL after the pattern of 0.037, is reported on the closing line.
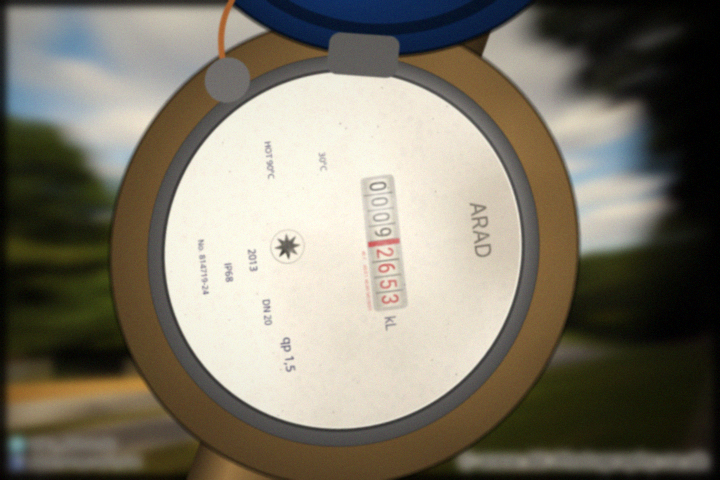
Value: 9.2653
